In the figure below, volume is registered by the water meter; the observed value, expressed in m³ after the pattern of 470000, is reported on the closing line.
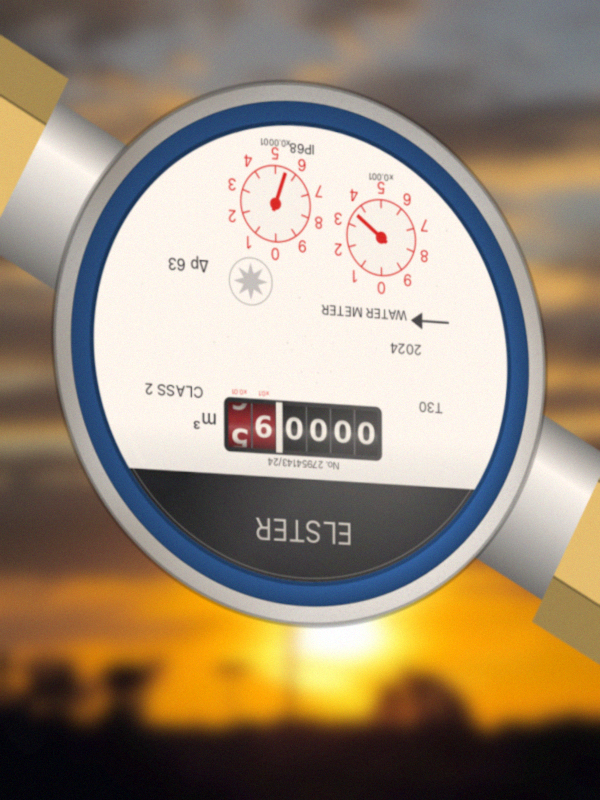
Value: 0.9535
